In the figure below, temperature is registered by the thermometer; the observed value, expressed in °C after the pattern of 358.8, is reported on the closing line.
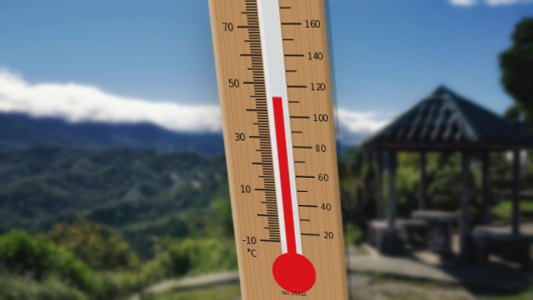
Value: 45
